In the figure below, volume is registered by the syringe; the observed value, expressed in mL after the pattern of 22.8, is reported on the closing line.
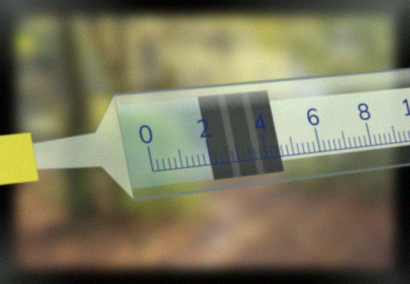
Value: 2
